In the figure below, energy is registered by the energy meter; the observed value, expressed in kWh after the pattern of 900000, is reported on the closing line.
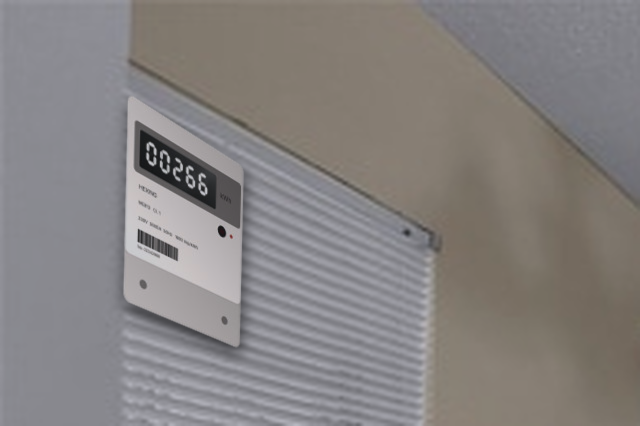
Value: 266
